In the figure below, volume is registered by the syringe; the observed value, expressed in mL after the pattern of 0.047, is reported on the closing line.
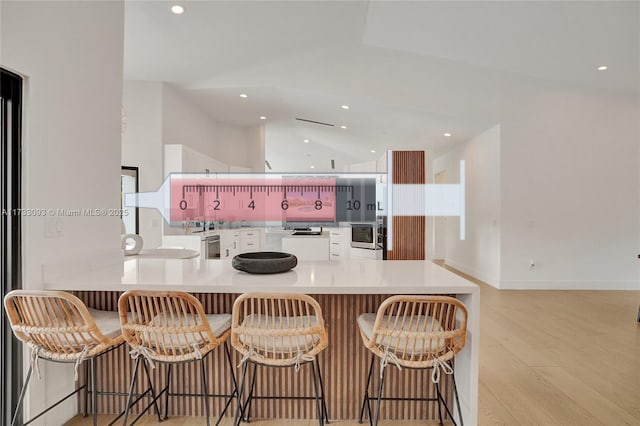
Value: 9
